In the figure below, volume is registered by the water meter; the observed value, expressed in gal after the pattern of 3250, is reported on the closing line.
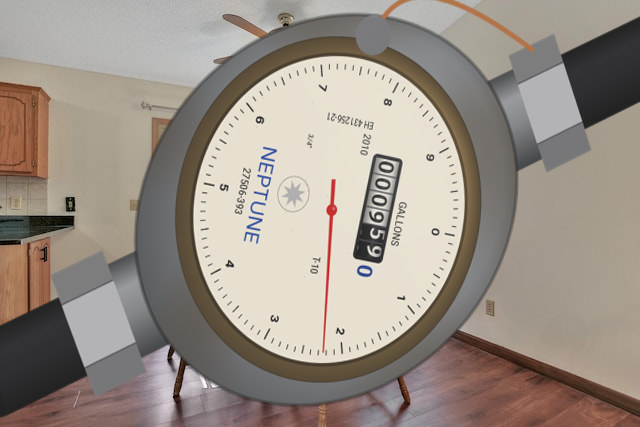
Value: 9592.2
